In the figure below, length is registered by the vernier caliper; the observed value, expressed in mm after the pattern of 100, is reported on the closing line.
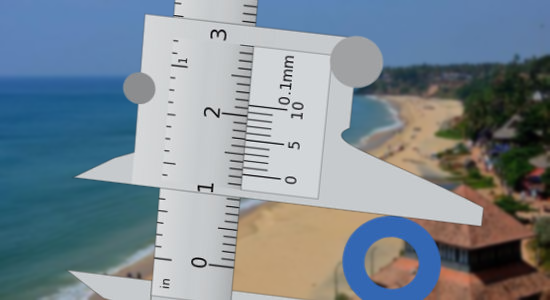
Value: 12.4
